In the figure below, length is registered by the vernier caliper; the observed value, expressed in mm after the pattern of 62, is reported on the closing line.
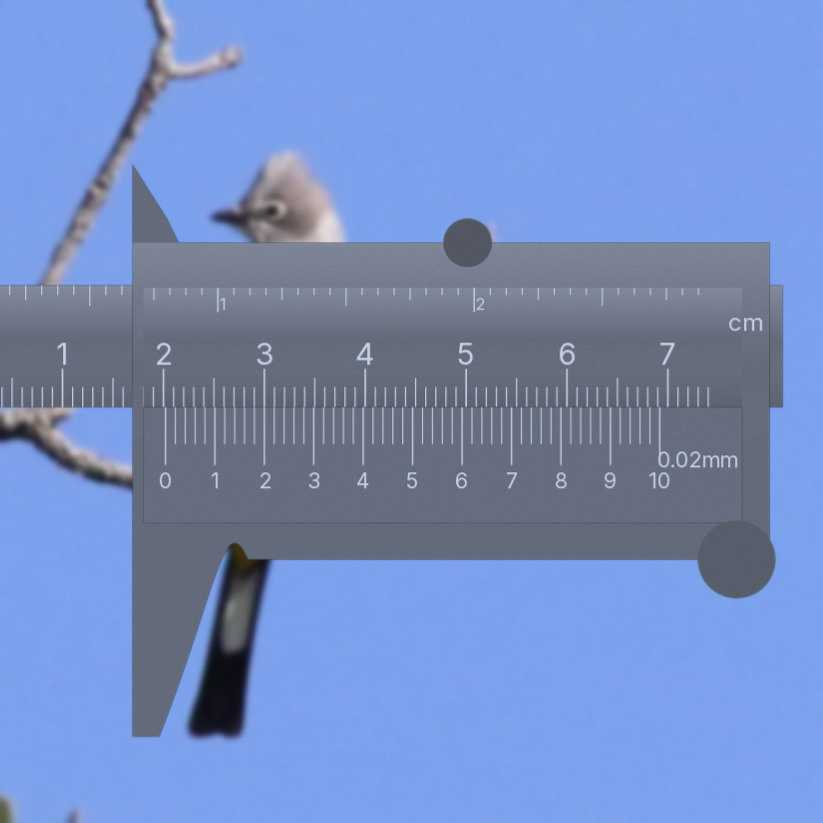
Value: 20.2
